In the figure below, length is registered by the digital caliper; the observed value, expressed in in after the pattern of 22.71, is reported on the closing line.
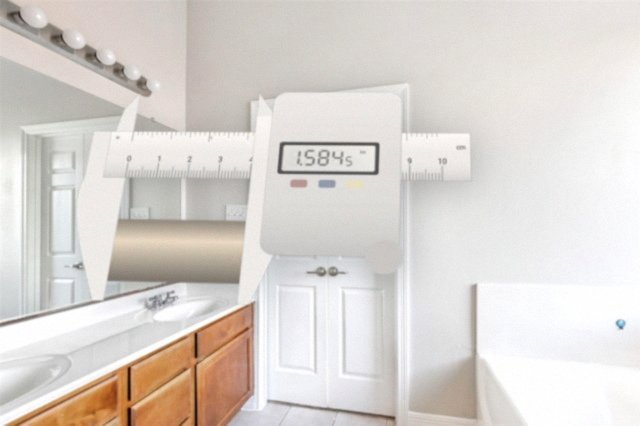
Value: 1.5845
